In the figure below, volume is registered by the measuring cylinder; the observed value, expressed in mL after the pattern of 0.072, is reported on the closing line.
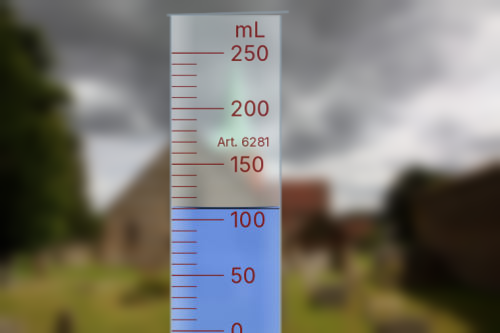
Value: 110
